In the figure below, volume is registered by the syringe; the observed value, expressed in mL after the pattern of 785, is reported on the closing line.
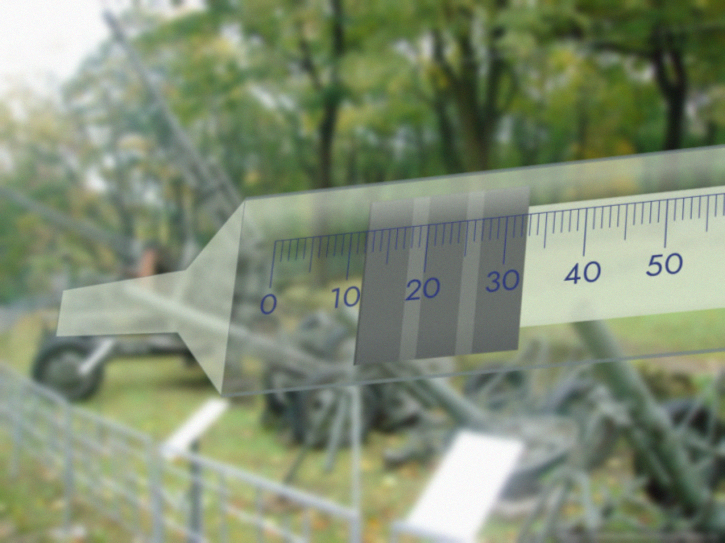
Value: 12
